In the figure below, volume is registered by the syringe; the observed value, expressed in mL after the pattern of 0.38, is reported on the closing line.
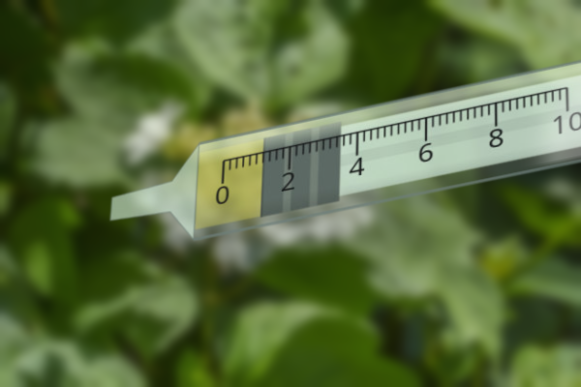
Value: 1.2
